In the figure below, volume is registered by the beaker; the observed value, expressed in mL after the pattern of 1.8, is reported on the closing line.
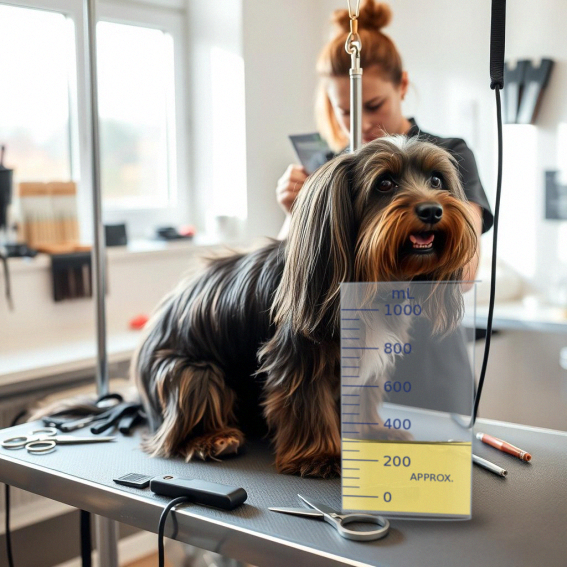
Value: 300
